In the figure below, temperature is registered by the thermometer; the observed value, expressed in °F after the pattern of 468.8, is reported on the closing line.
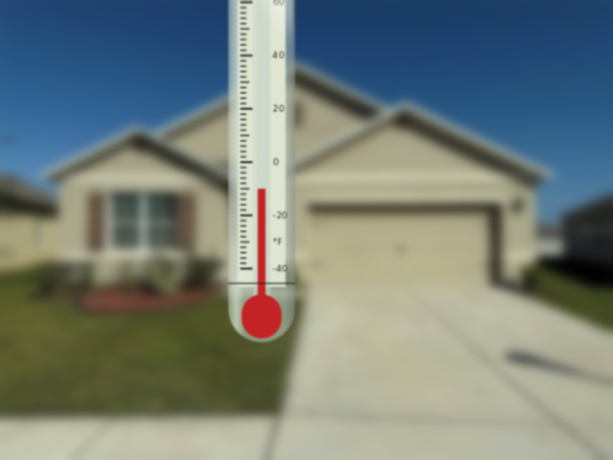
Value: -10
